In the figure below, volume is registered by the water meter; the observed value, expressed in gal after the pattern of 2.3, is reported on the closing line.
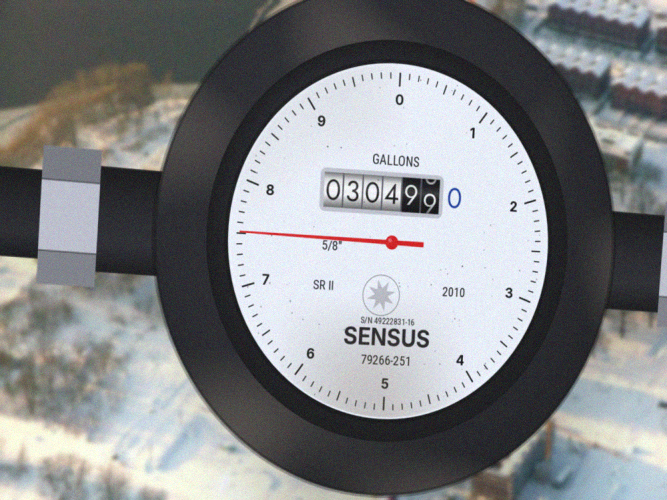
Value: 304987.5
